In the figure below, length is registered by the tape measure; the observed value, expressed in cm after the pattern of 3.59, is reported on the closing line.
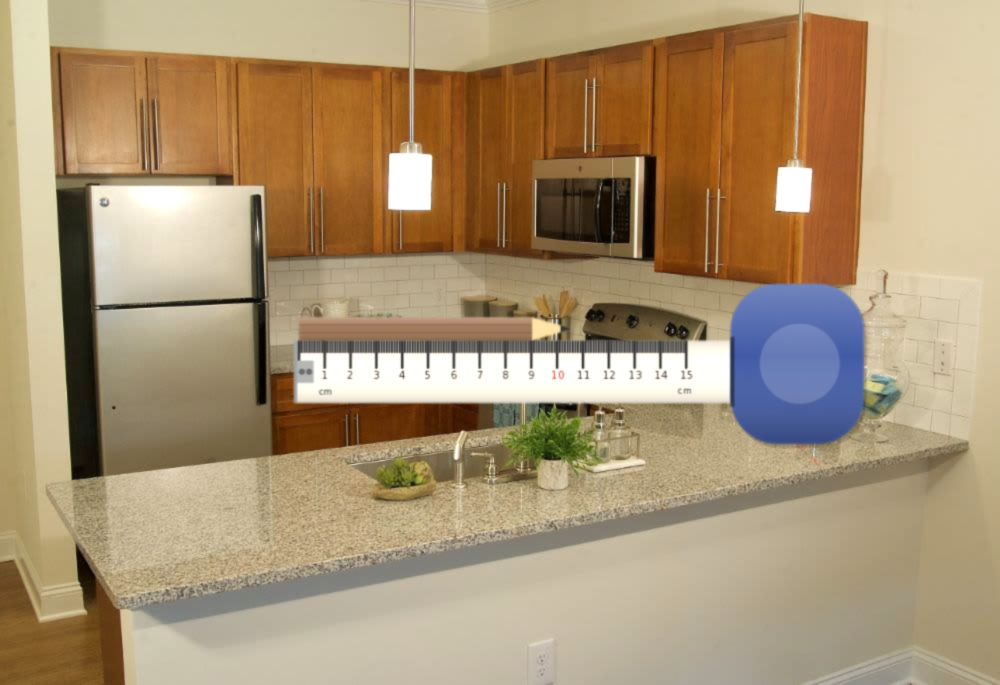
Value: 10.5
